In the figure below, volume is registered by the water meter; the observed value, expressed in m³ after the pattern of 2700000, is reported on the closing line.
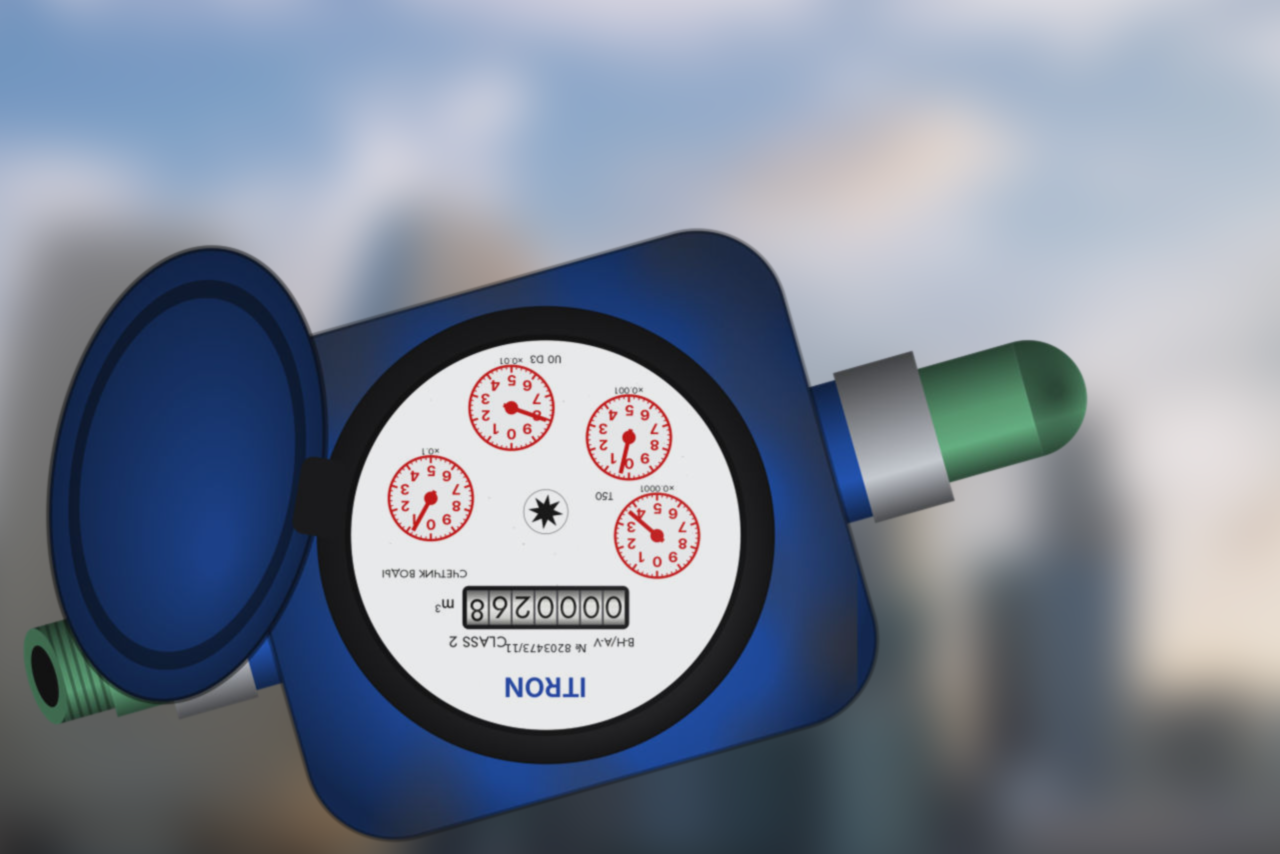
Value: 268.0803
